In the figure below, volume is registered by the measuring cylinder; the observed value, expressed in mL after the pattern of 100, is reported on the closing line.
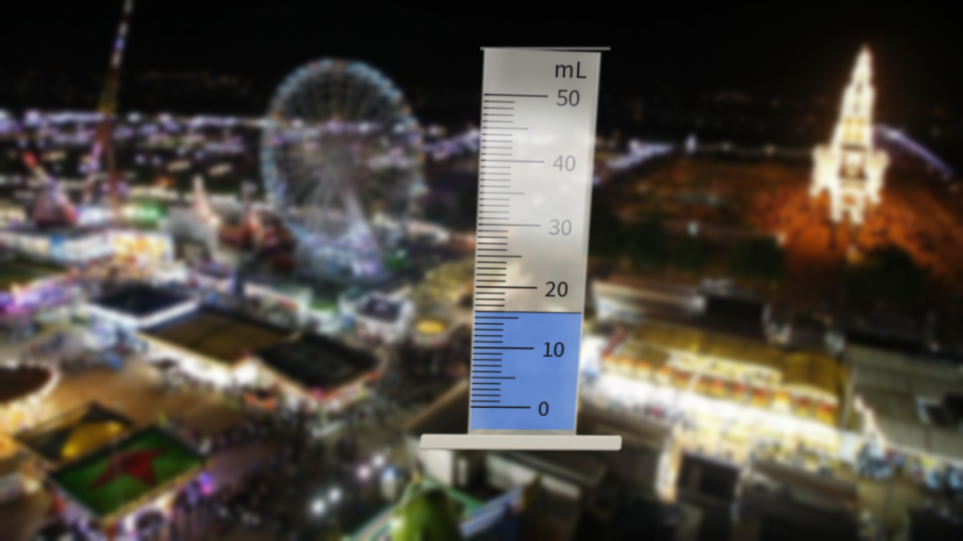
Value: 16
